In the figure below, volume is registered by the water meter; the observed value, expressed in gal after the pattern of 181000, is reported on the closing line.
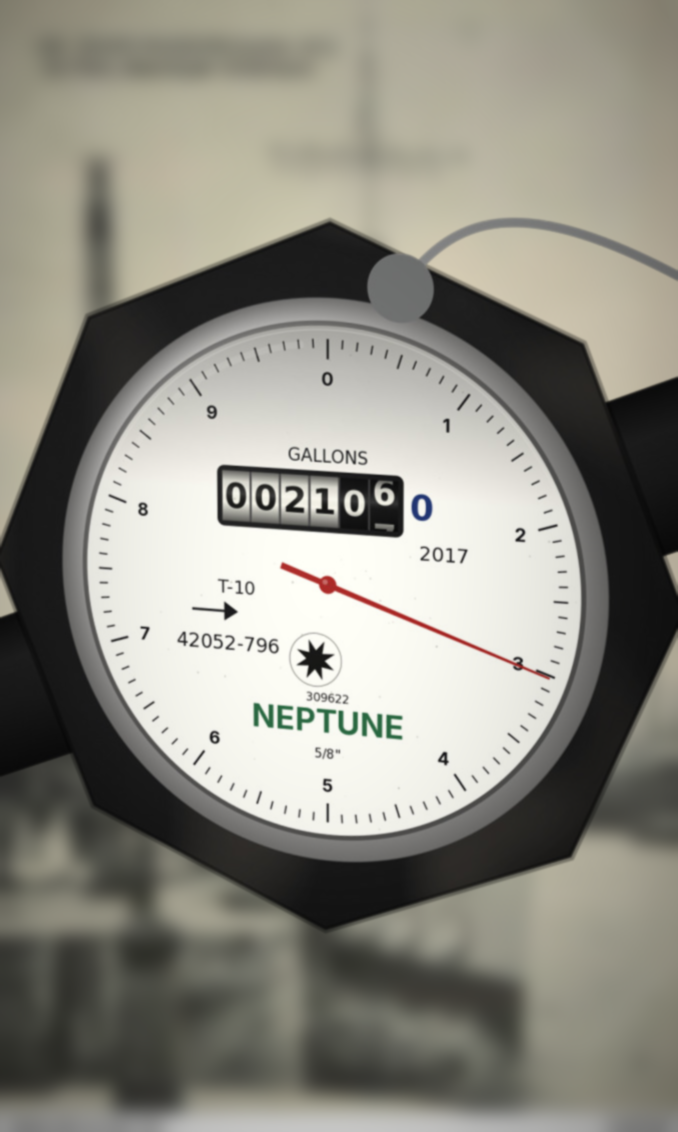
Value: 21063.0
